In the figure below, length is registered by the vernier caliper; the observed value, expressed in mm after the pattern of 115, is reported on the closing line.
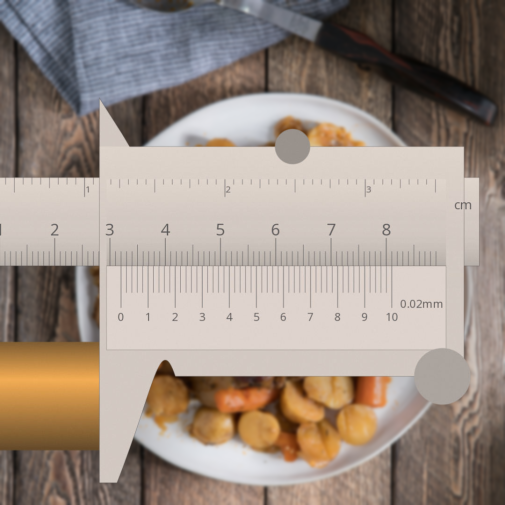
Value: 32.0
